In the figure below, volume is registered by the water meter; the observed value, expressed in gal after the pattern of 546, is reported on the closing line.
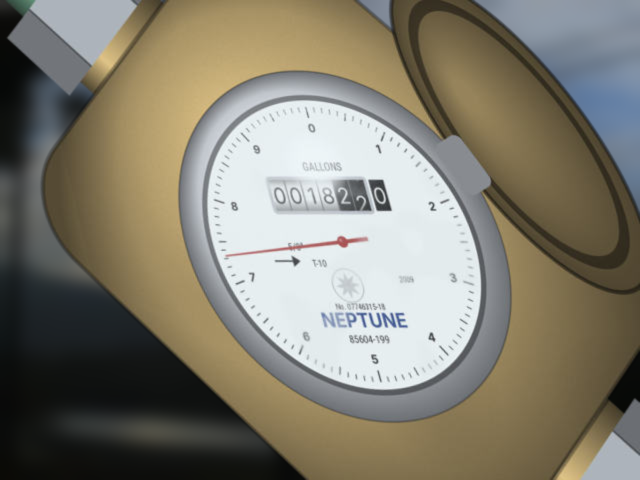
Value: 18217.3
